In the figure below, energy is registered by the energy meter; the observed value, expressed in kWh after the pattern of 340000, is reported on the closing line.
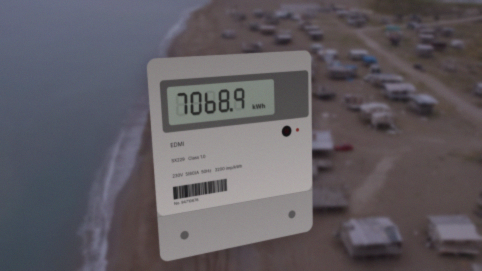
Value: 7068.9
